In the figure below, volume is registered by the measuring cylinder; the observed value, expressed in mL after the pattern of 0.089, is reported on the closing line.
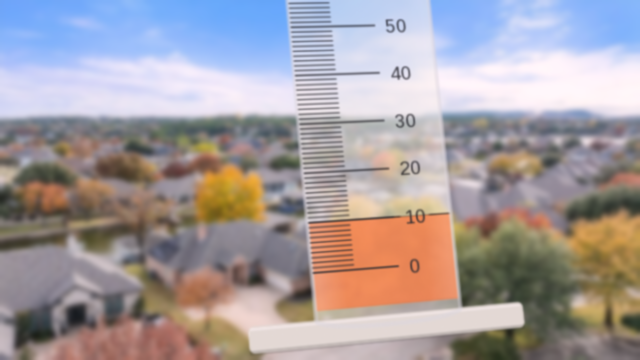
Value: 10
